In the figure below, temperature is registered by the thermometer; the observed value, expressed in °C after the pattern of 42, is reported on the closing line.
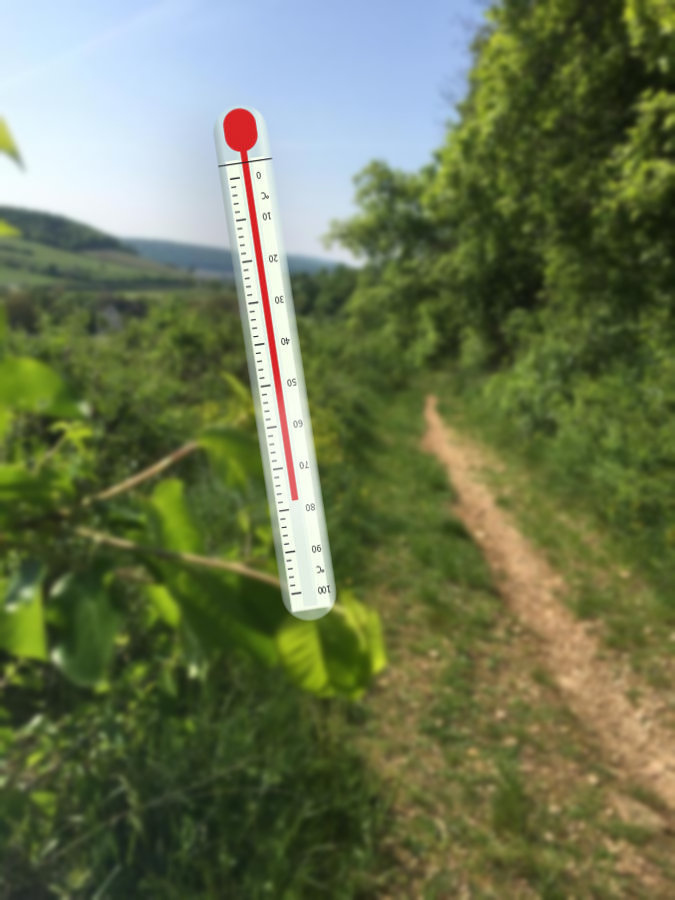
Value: 78
